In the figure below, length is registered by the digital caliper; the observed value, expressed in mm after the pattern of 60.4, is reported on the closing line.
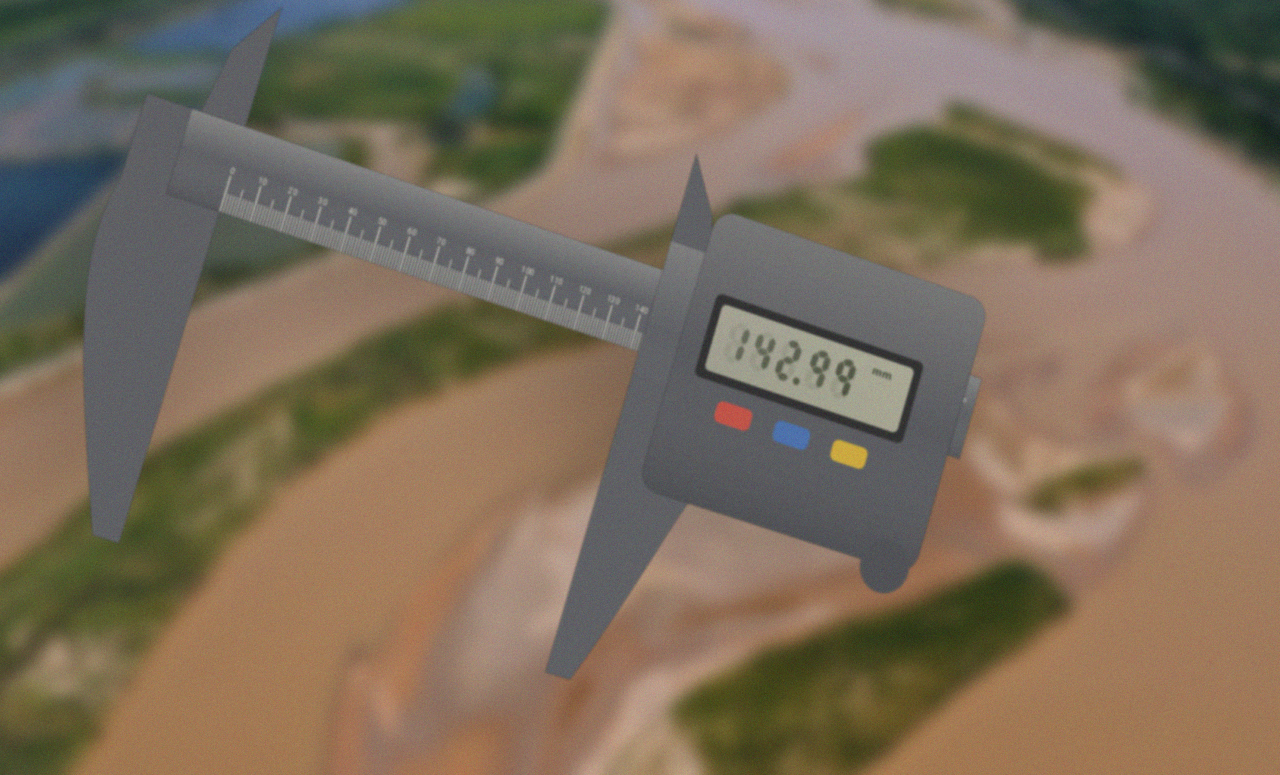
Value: 142.99
